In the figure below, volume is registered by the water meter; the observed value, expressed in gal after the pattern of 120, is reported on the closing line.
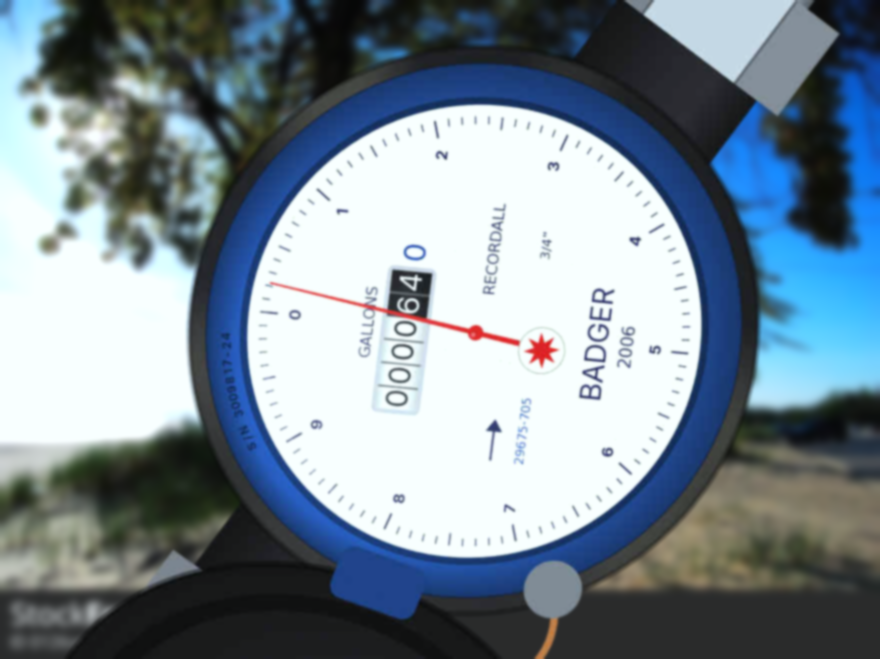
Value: 640.2
